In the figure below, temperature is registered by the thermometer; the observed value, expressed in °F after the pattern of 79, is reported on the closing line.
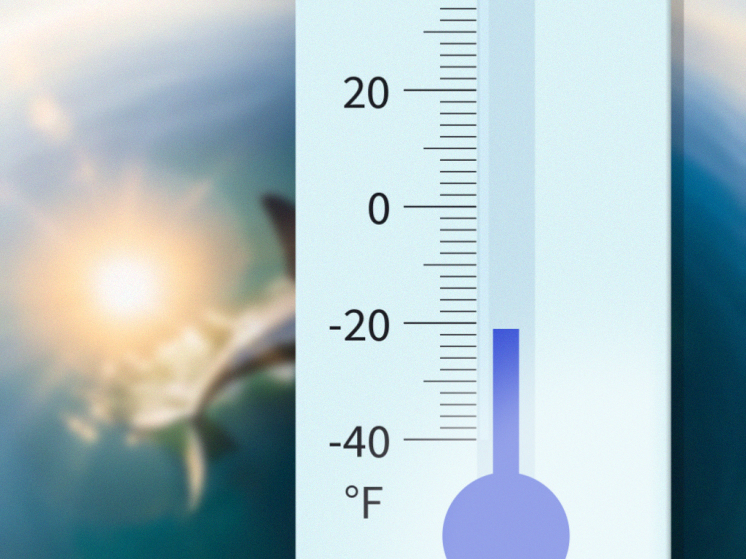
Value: -21
